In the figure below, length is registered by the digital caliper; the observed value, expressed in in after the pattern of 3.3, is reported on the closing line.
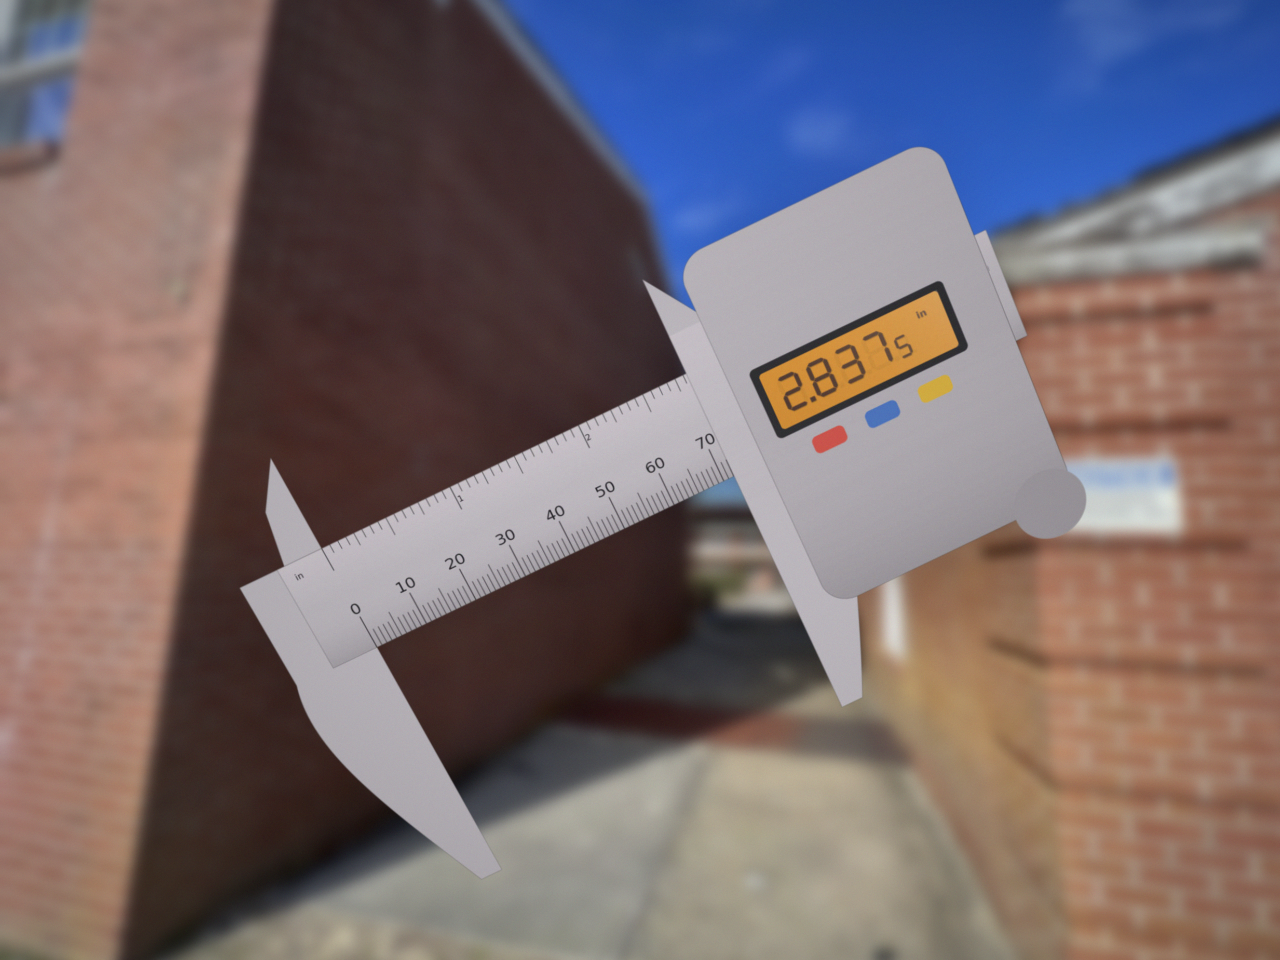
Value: 2.8375
